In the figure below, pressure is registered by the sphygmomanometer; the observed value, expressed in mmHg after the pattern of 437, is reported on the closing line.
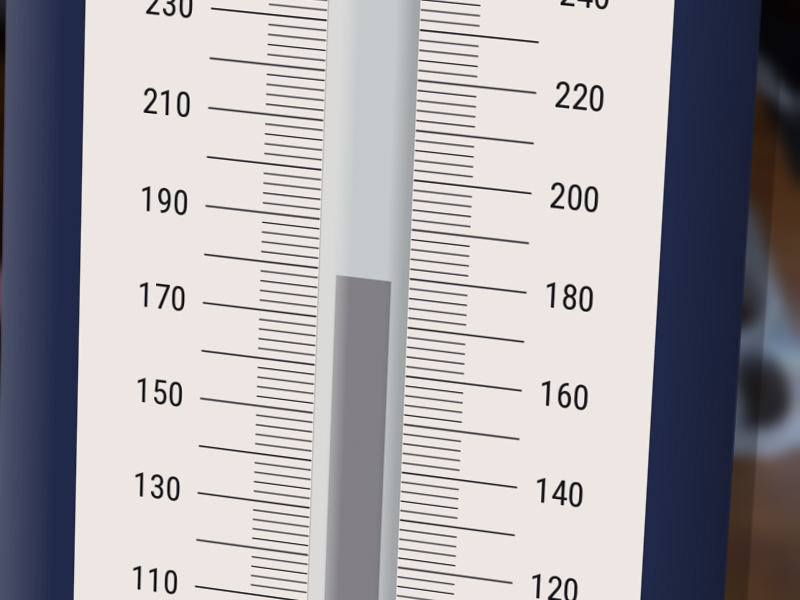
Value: 179
